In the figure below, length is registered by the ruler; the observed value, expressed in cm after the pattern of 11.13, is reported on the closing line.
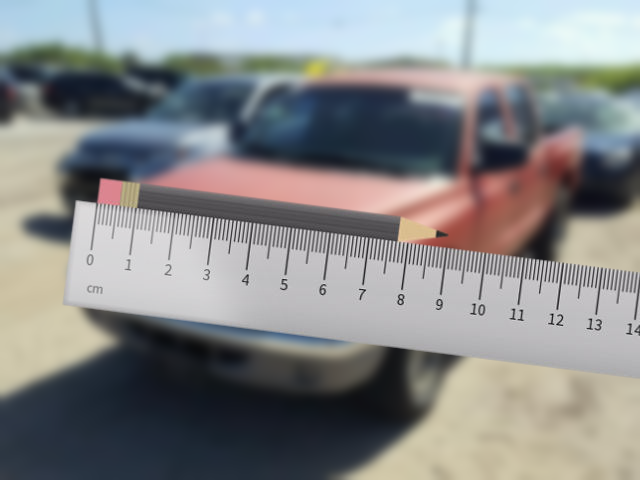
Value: 9
